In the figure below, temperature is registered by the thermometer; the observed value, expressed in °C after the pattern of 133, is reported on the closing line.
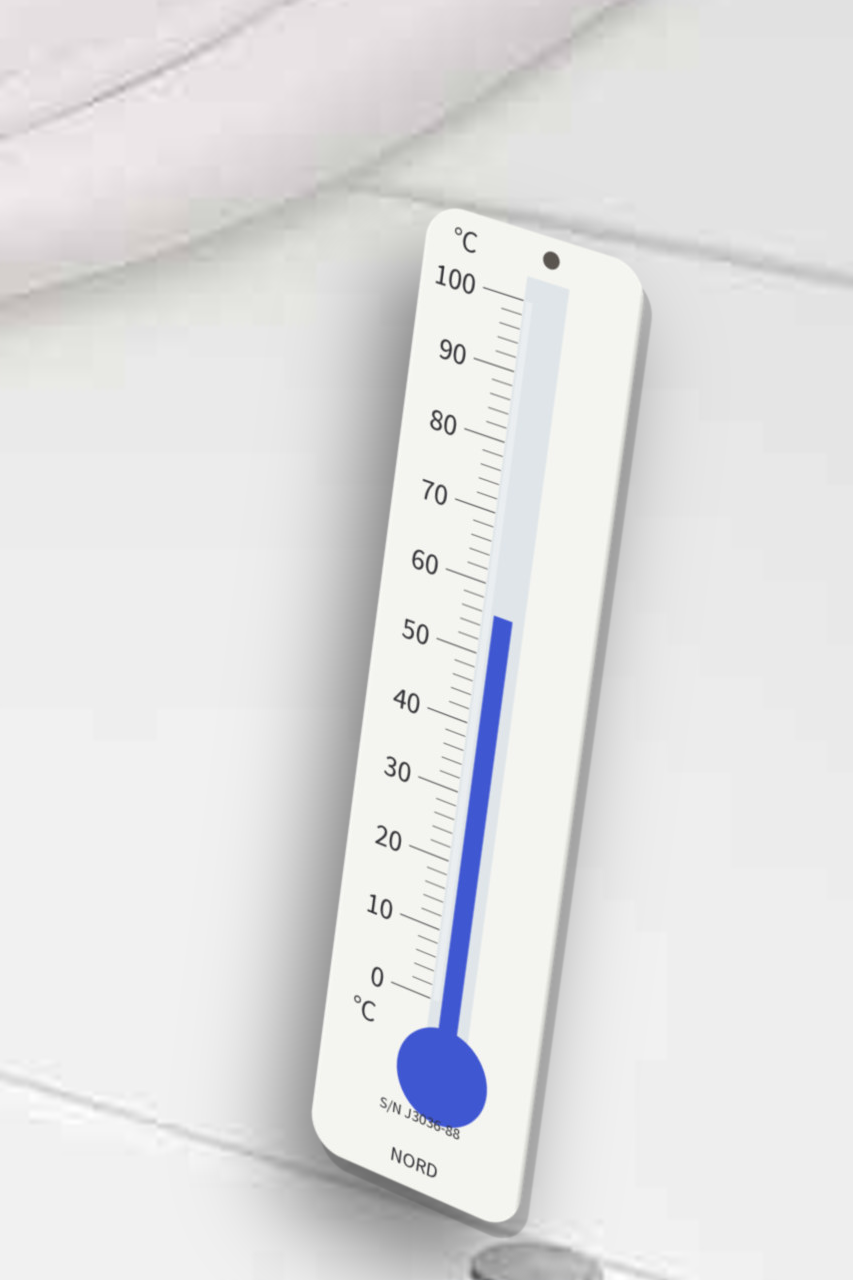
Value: 56
